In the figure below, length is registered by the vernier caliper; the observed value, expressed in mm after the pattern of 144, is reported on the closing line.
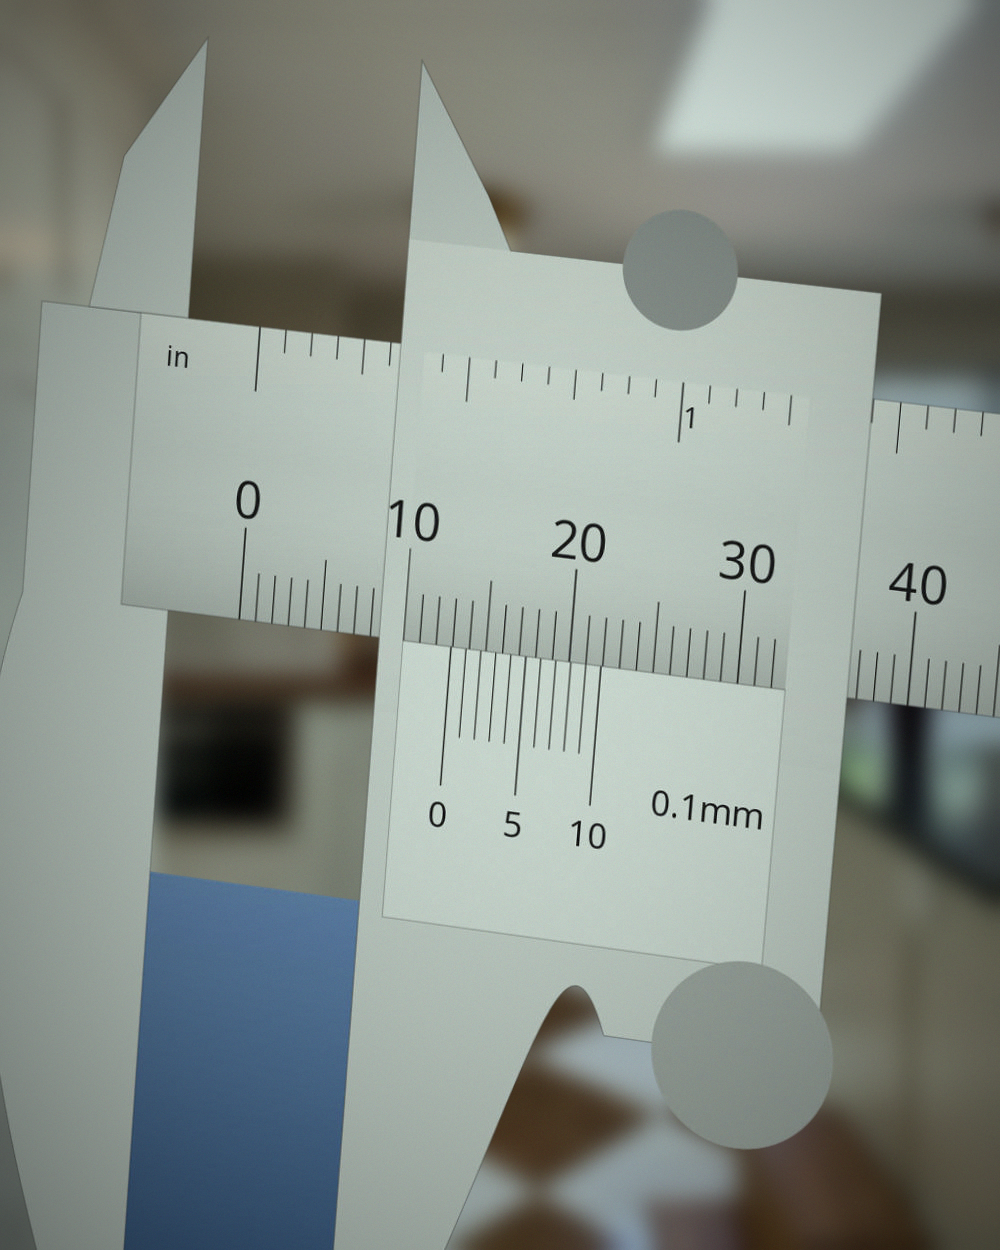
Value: 12.9
